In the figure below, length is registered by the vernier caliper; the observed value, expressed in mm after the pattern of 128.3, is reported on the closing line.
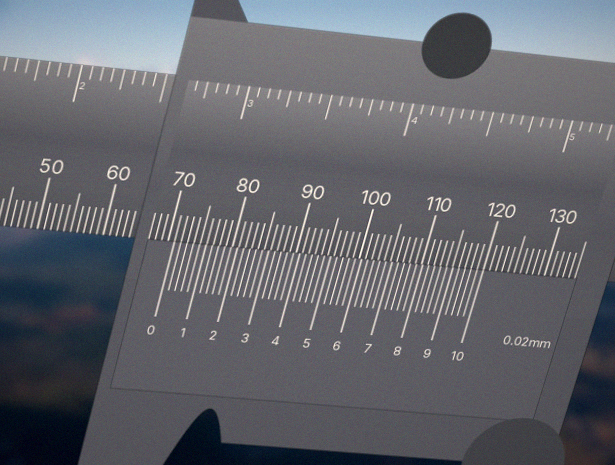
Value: 71.0
